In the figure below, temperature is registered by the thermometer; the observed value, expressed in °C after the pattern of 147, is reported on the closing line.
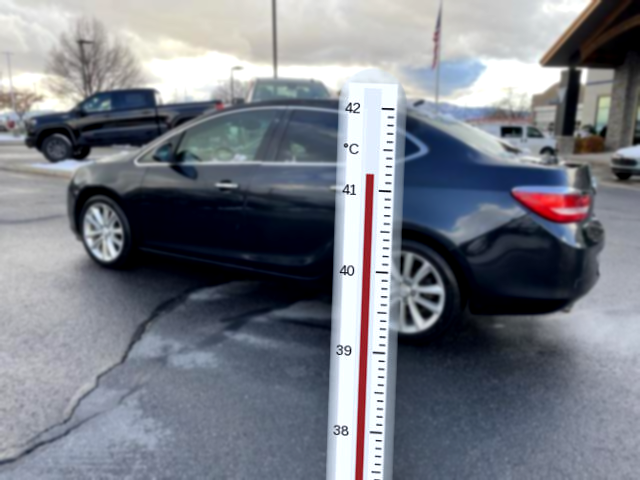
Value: 41.2
